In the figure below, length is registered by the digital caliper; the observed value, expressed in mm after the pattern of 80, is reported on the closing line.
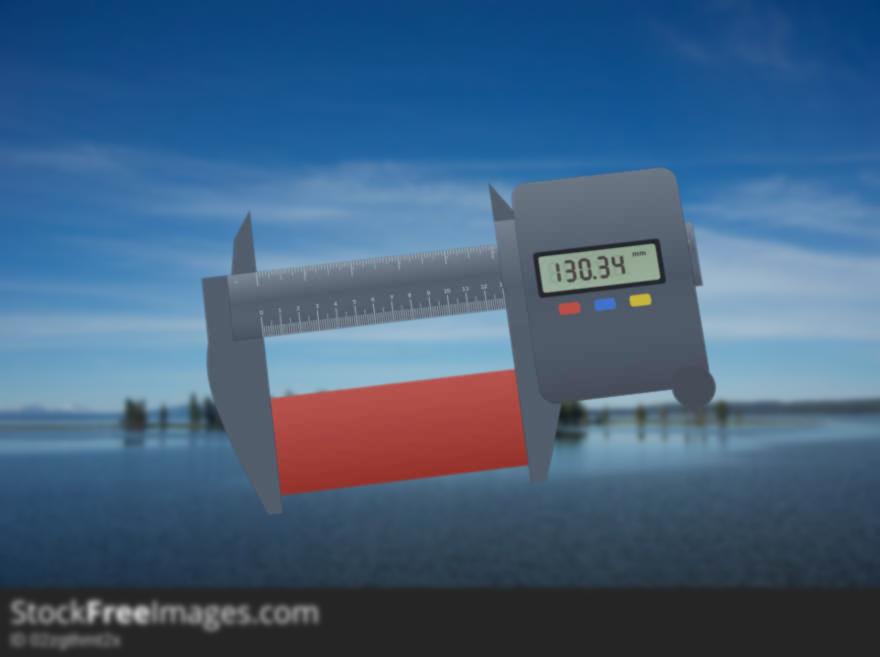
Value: 130.34
